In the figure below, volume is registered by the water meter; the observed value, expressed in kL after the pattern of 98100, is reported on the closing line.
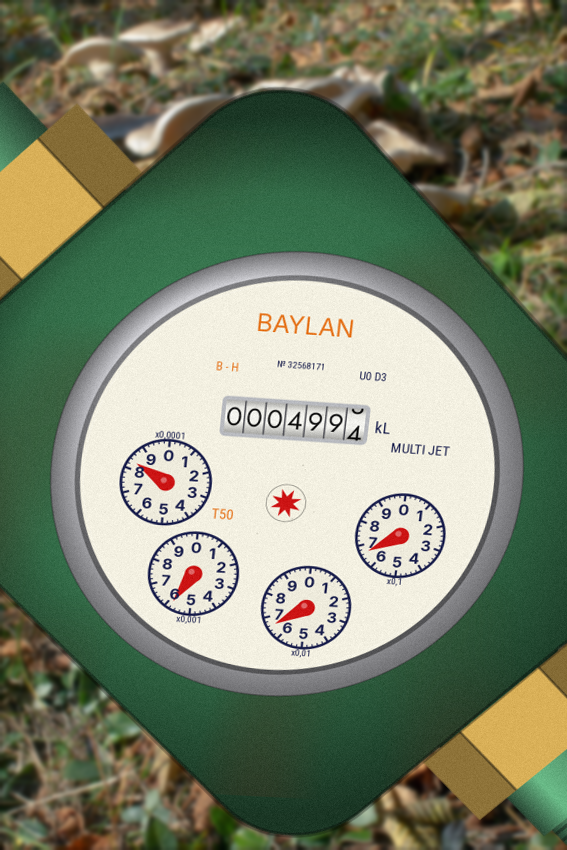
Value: 4993.6658
